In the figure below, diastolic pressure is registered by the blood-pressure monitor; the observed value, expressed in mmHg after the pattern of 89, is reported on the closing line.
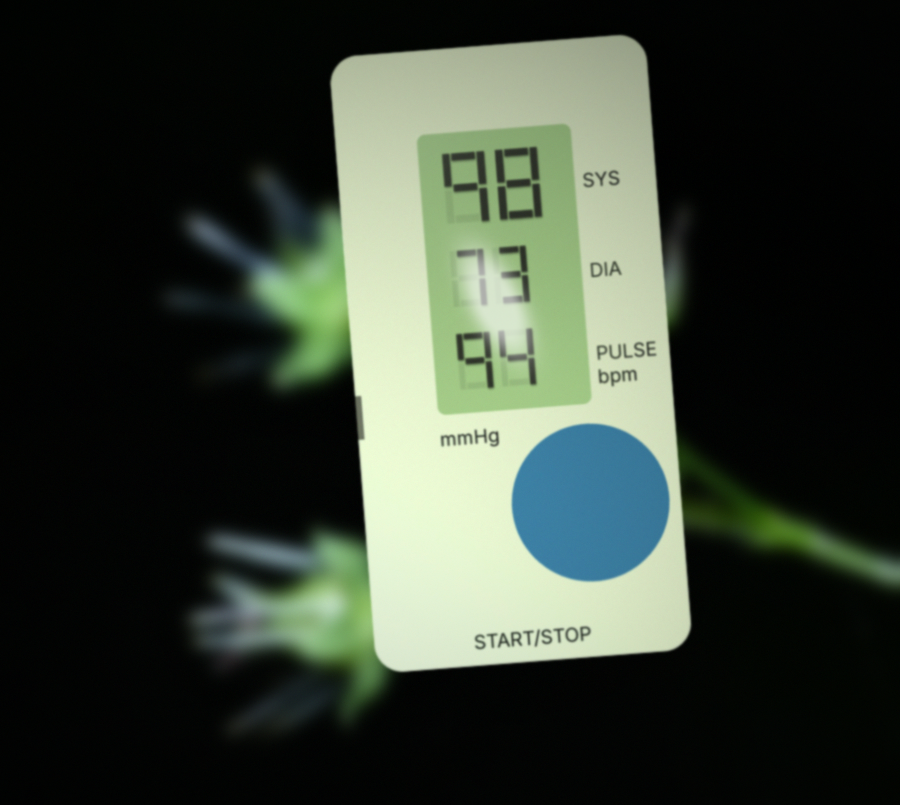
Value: 73
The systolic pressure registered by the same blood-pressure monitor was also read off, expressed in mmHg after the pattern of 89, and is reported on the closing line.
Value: 98
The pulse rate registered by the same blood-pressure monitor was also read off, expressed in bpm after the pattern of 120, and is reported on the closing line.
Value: 94
